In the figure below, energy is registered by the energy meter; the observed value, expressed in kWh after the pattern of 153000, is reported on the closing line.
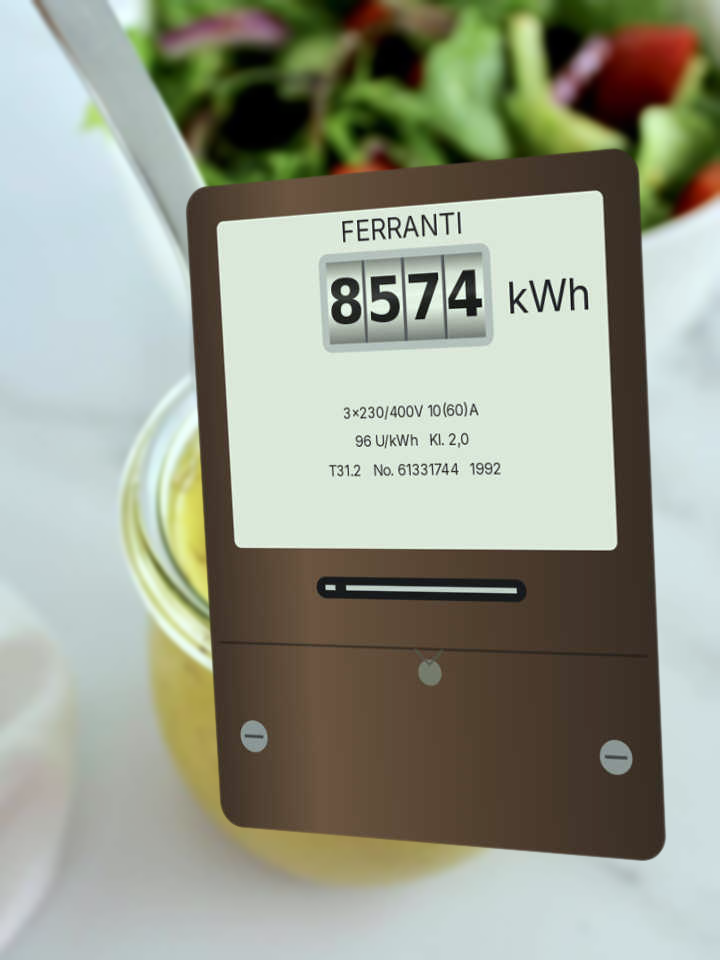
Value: 8574
